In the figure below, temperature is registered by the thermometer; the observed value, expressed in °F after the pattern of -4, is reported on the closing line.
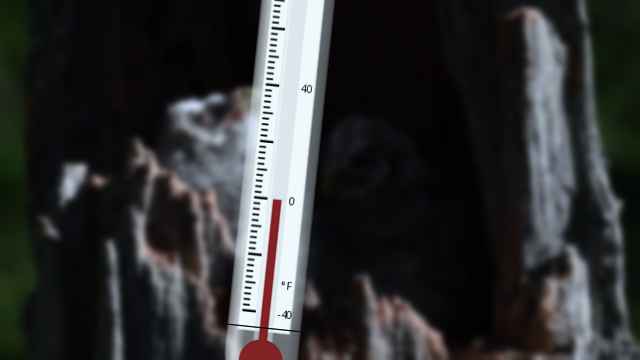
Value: 0
